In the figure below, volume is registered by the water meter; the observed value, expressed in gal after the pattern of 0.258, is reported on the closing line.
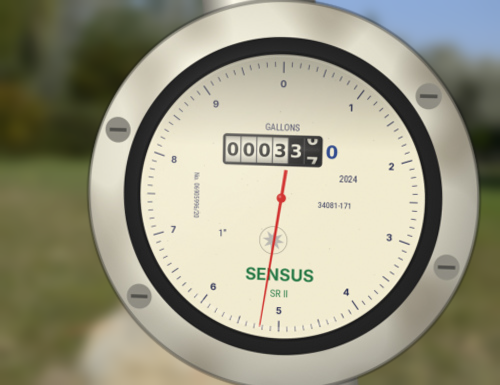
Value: 3365.2
